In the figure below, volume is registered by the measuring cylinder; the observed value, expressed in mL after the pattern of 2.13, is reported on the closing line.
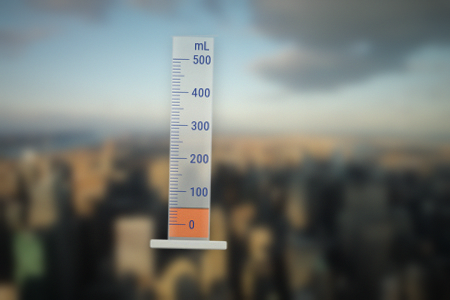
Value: 50
